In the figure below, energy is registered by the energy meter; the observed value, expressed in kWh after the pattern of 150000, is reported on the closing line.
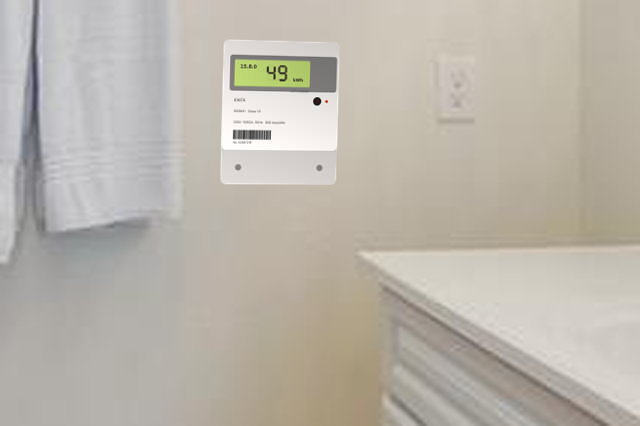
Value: 49
